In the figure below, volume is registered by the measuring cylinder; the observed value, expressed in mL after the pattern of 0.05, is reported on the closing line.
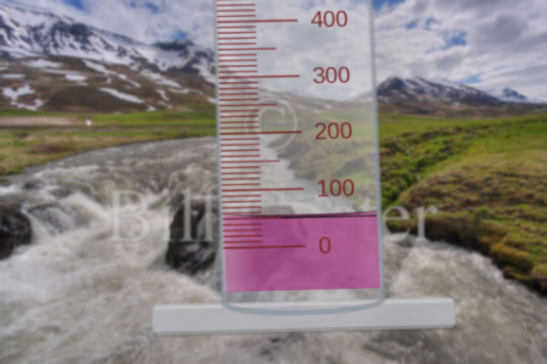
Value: 50
